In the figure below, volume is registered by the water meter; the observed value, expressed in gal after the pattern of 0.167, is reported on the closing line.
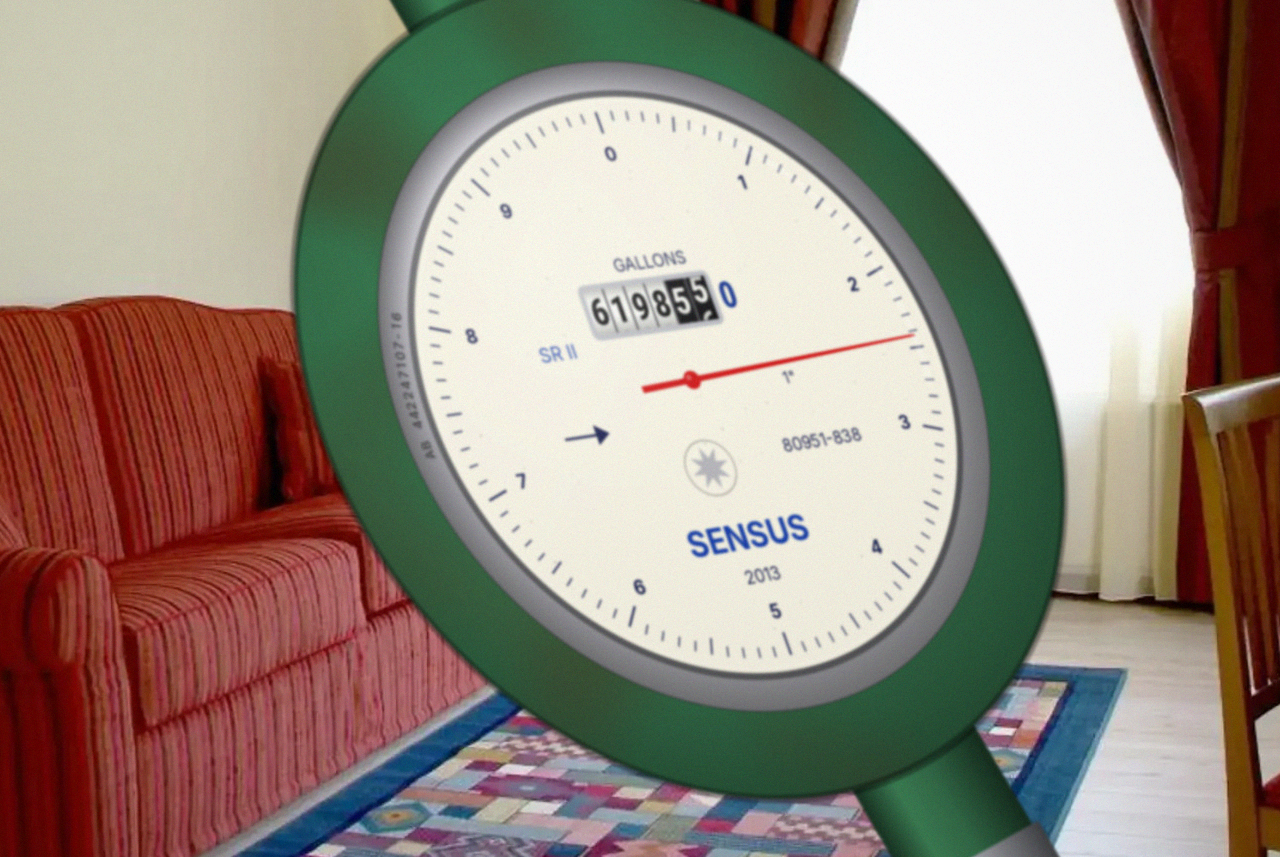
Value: 6198552.4
